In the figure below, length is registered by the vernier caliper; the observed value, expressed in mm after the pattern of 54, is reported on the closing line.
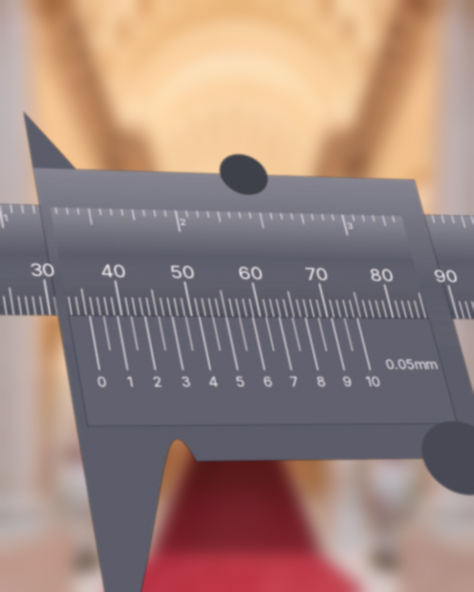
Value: 35.5
